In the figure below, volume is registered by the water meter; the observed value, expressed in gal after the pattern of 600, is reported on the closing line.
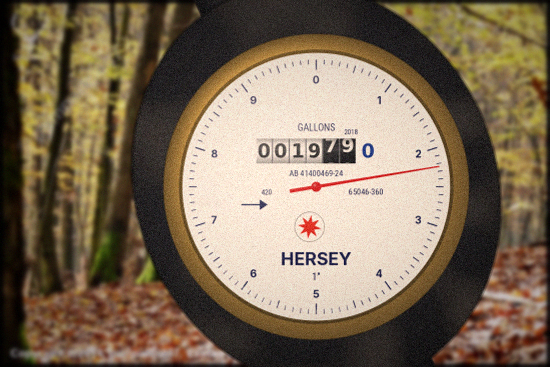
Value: 19792.2
